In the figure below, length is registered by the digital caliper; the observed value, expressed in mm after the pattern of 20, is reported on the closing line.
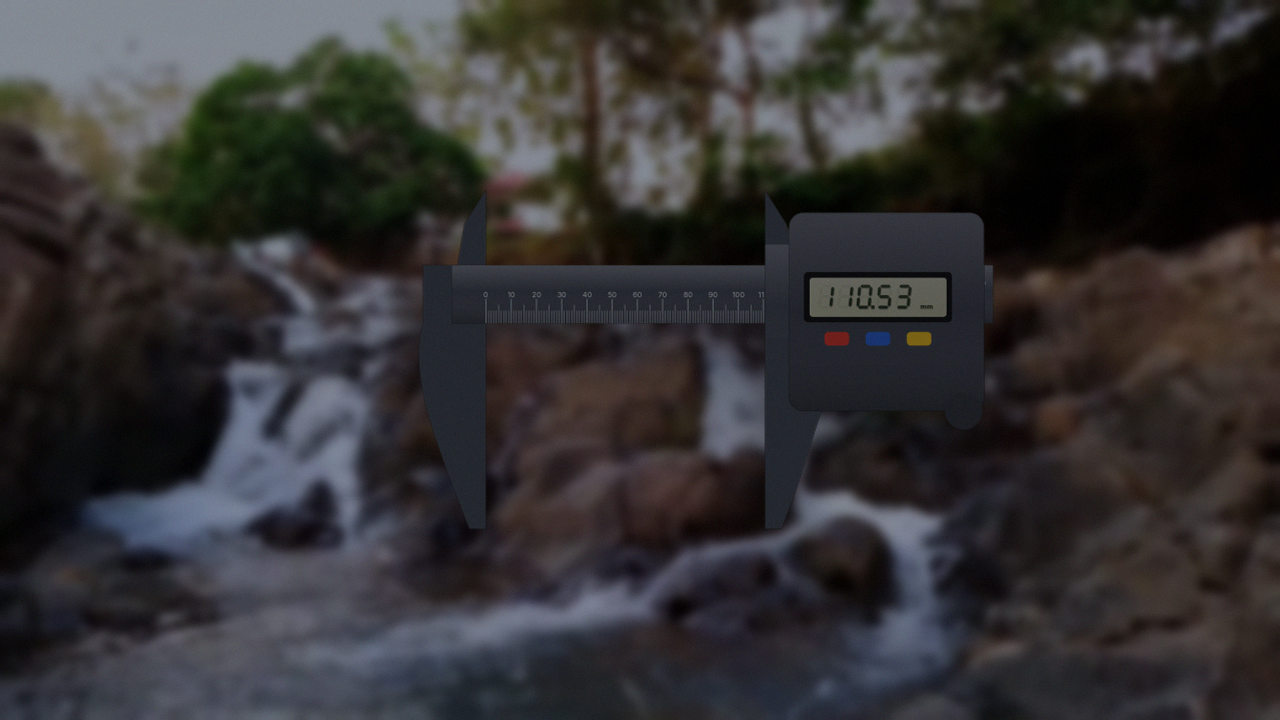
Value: 110.53
